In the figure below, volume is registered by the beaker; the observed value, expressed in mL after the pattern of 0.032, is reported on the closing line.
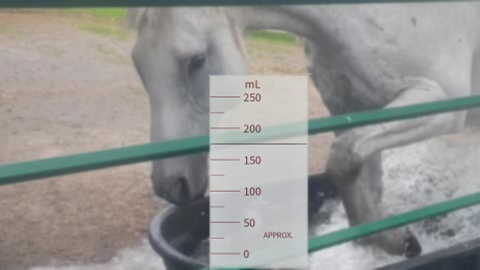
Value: 175
